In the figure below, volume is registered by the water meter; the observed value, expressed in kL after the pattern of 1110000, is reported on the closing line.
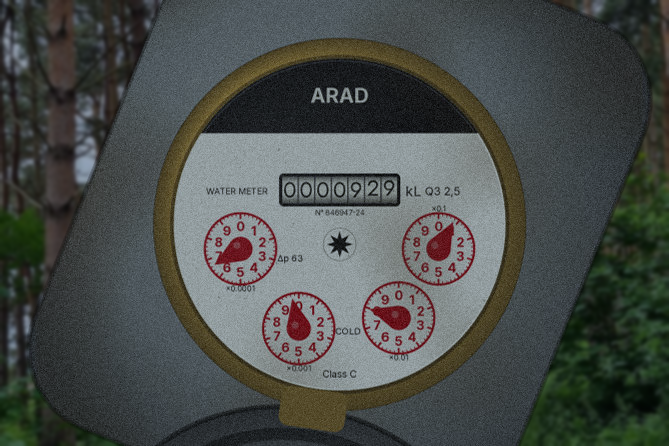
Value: 929.0796
